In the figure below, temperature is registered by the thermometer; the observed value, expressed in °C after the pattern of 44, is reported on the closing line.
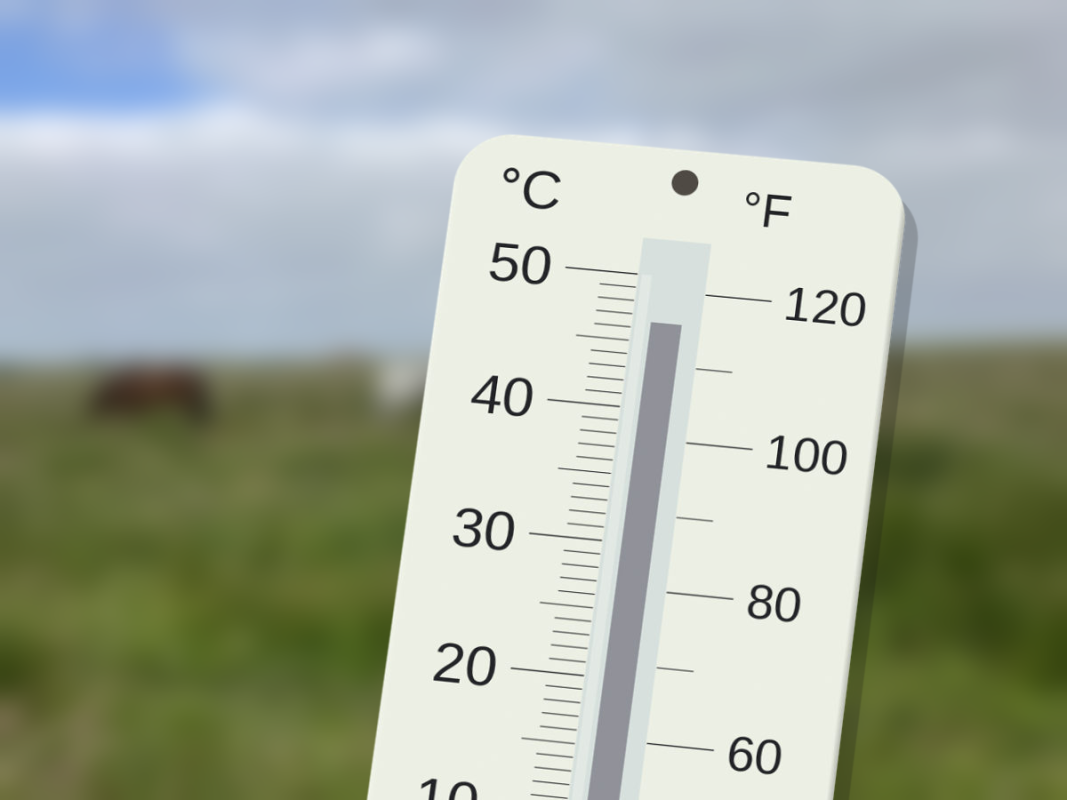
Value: 46.5
